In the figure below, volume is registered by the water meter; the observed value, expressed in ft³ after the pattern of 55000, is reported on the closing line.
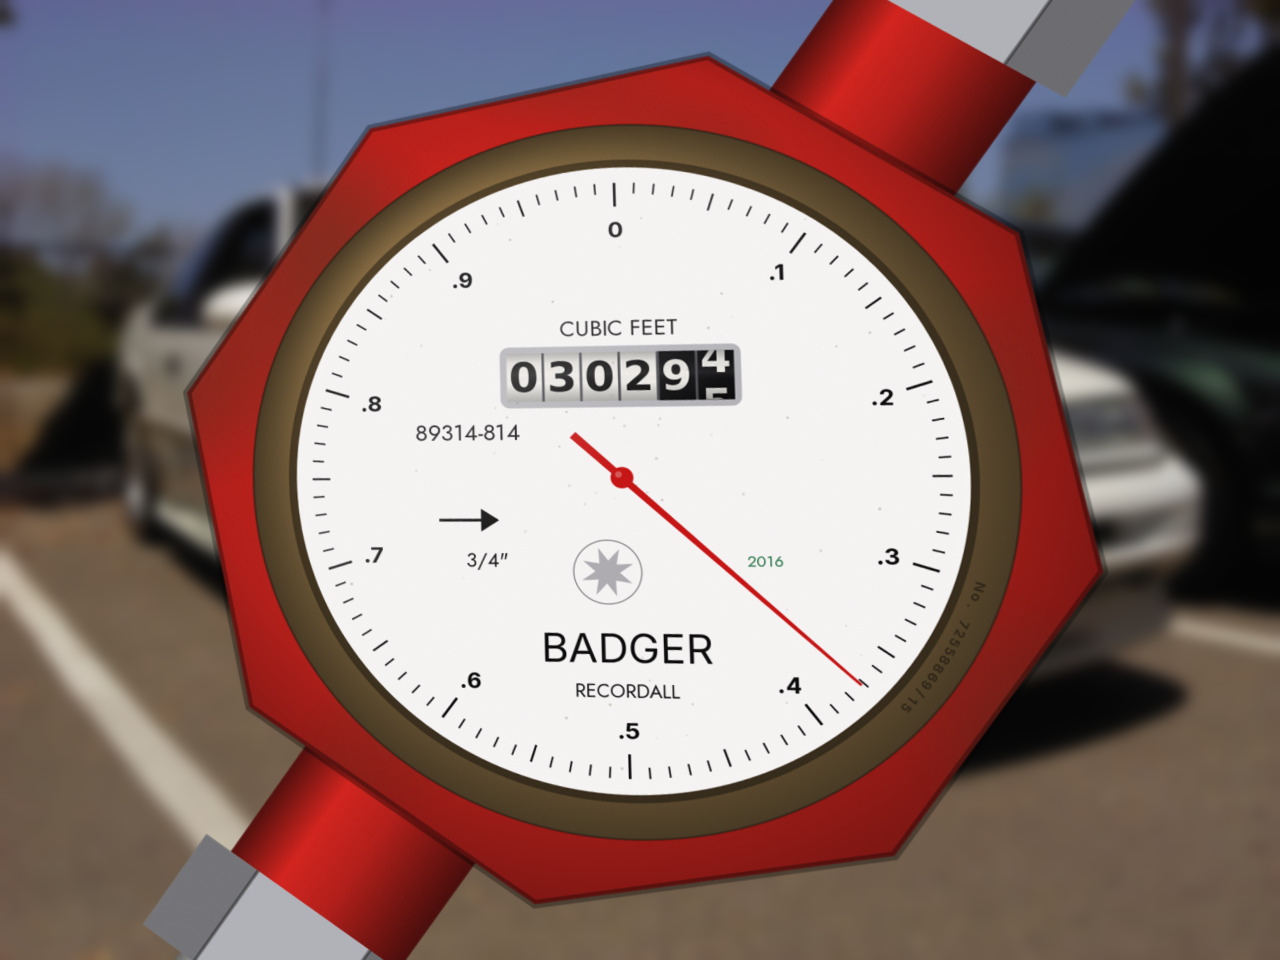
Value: 30294.37
